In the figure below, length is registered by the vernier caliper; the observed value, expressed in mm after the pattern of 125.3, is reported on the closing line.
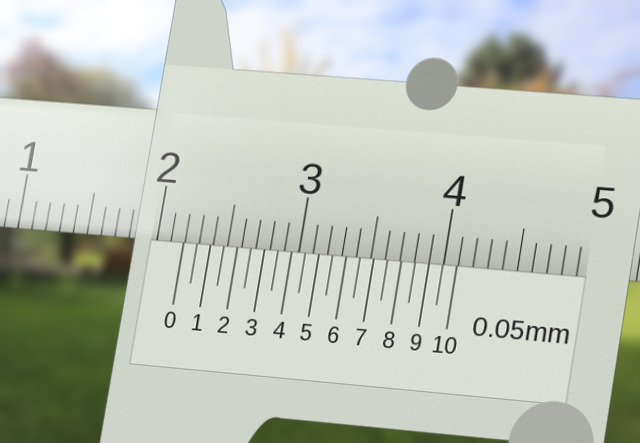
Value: 21.9
